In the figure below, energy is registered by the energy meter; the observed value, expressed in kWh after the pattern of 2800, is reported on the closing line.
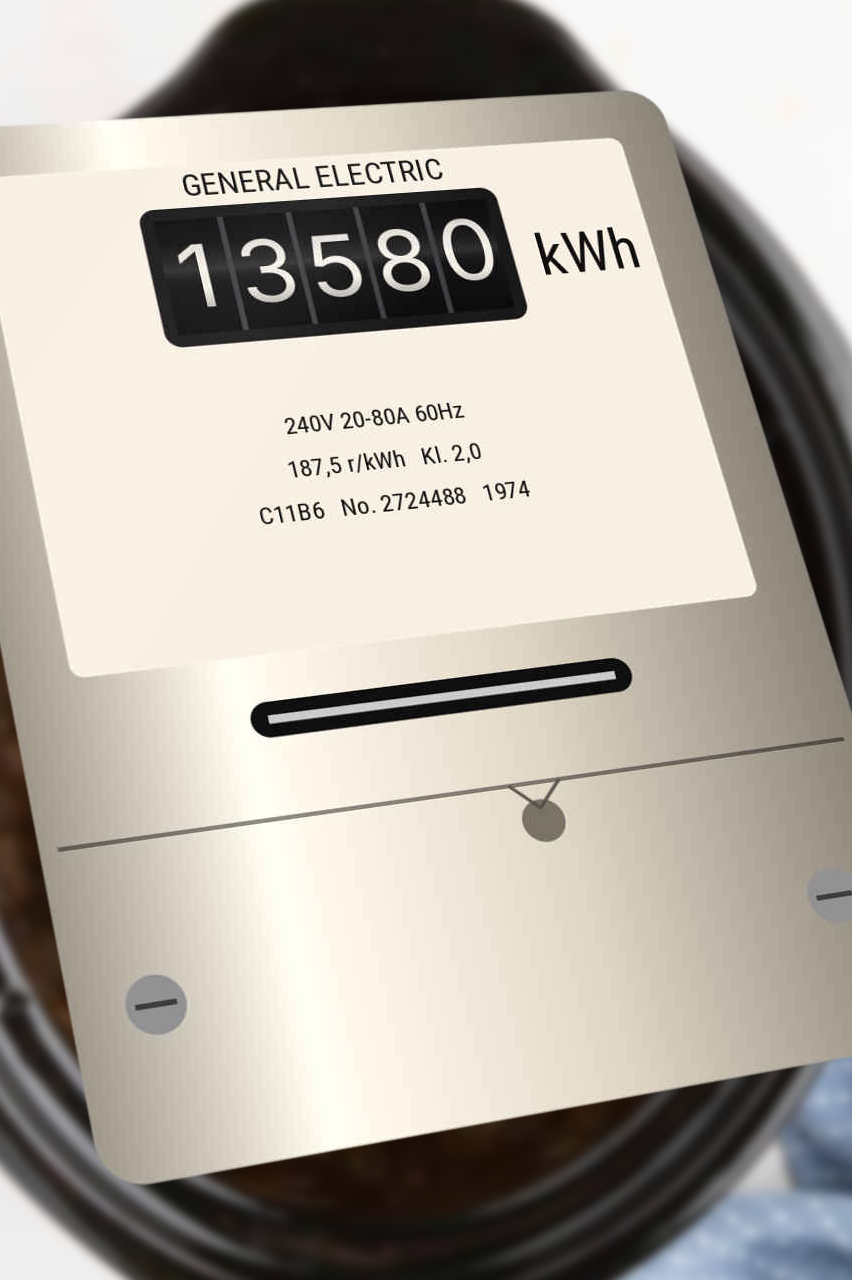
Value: 13580
